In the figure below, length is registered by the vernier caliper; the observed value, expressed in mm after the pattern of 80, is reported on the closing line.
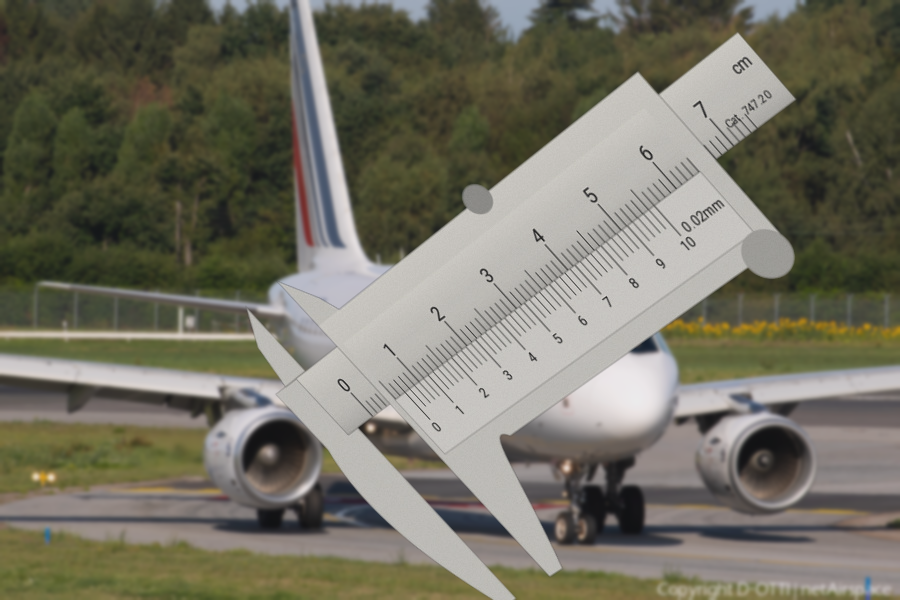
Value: 7.0
